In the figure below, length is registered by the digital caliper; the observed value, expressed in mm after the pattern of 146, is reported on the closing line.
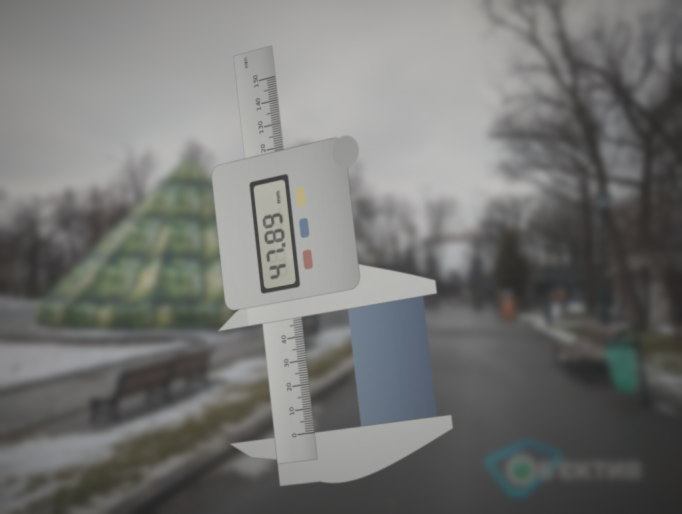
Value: 47.89
